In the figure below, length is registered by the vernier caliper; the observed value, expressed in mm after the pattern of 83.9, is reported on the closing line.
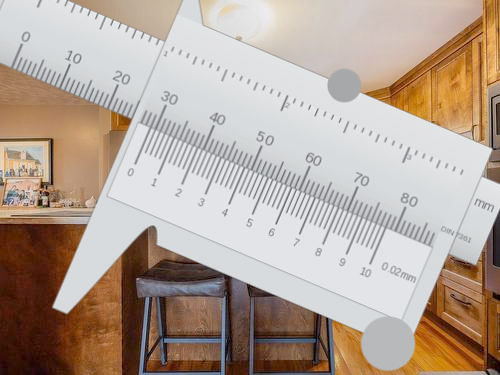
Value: 29.0
